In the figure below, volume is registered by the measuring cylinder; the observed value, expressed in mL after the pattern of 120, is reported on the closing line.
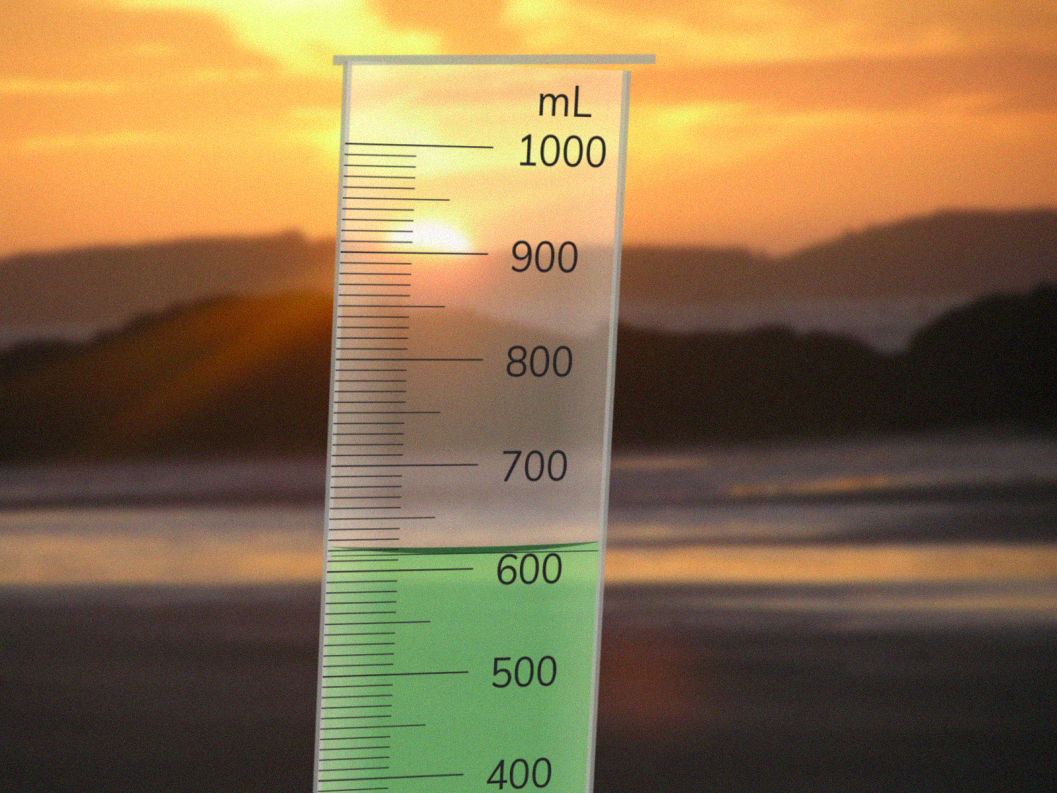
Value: 615
